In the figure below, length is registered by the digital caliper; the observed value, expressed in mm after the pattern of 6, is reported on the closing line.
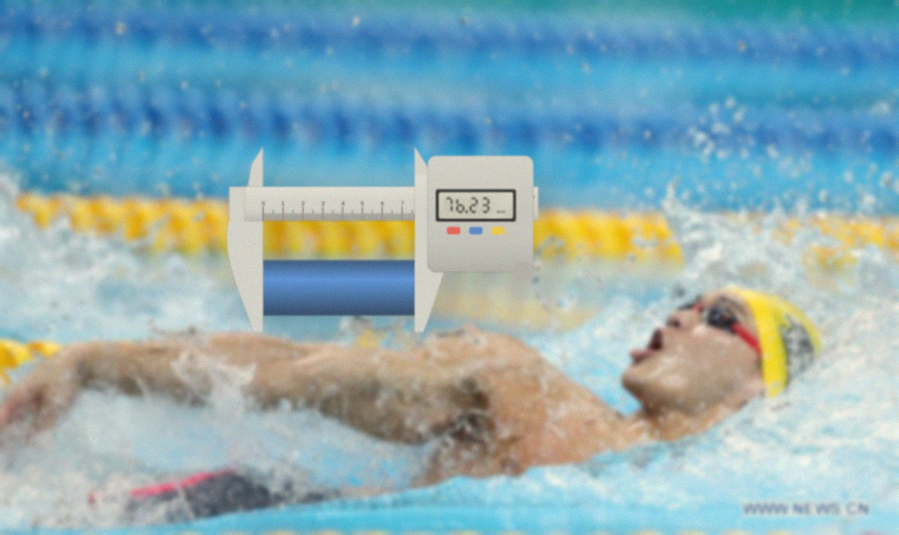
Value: 76.23
